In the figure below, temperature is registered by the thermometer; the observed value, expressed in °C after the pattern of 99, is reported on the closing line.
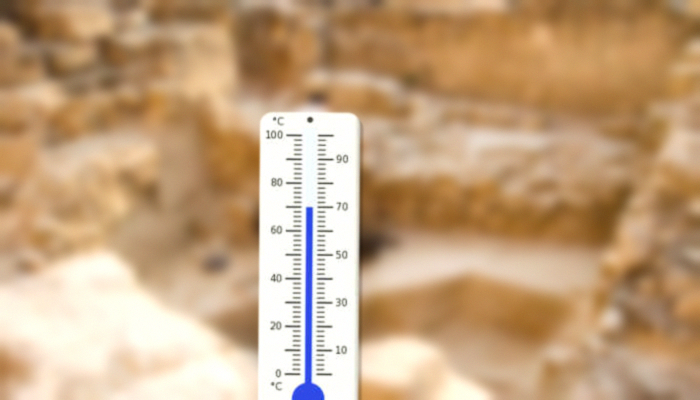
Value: 70
